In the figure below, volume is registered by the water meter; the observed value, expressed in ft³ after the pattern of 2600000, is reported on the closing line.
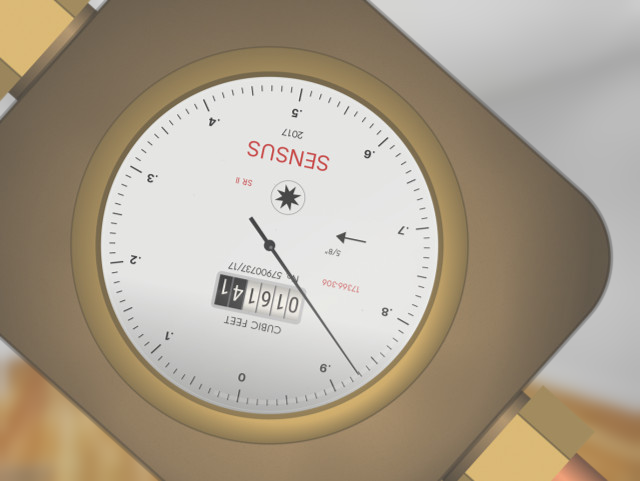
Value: 16140.87
